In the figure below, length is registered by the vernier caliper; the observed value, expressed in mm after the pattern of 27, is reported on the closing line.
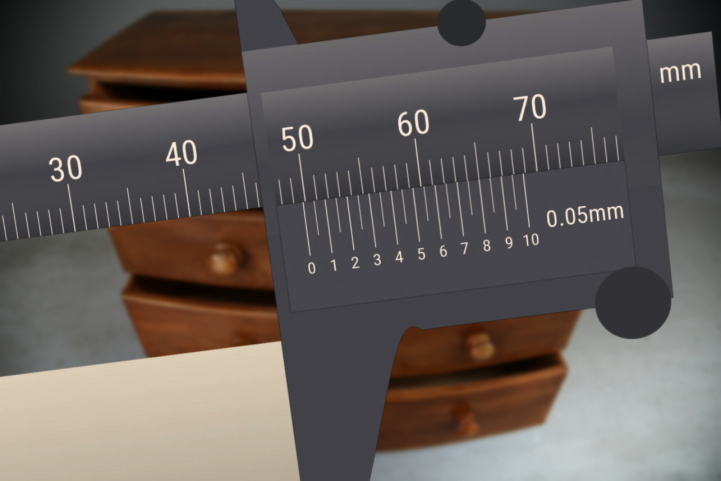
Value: 49.8
